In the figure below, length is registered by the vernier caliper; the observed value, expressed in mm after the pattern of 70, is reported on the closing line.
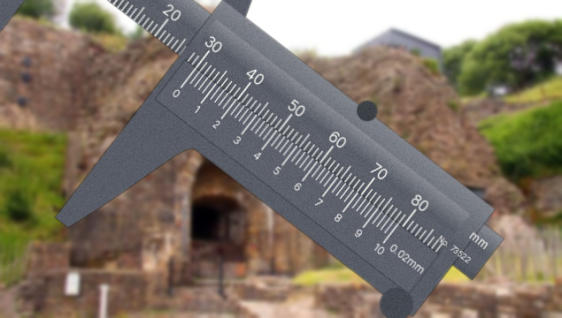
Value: 30.0
